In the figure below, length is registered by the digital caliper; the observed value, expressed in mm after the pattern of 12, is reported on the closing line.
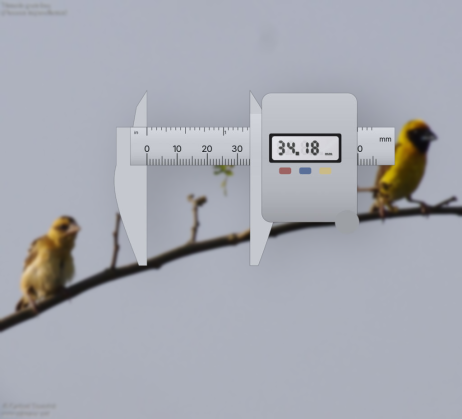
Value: 34.18
